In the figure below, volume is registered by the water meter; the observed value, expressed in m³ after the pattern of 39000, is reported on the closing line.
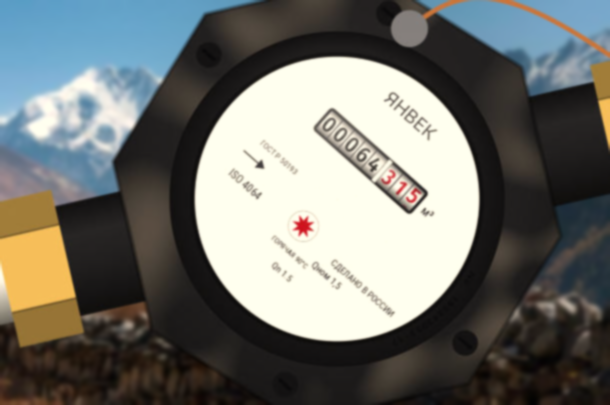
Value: 64.315
